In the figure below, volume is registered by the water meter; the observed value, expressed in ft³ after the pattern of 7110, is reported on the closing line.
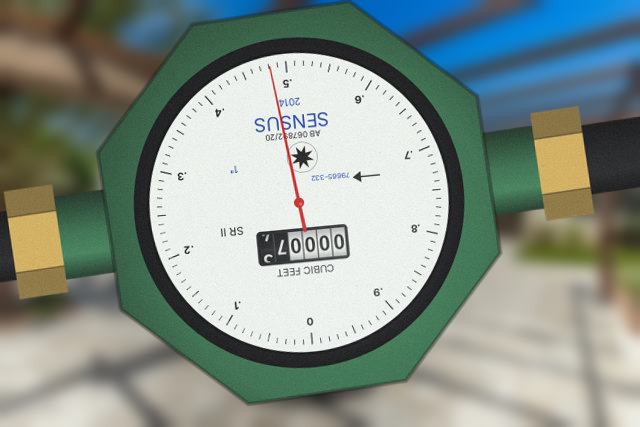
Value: 73.48
